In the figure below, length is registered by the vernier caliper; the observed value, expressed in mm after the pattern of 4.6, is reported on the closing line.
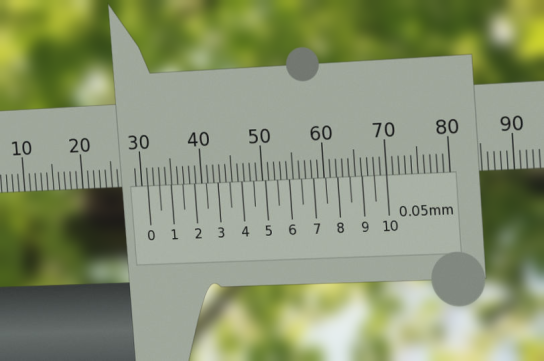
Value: 31.0
